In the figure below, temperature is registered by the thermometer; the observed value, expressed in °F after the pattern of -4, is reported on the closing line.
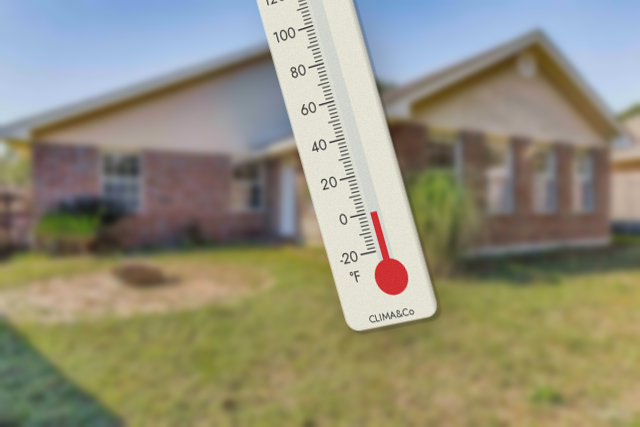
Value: 0
